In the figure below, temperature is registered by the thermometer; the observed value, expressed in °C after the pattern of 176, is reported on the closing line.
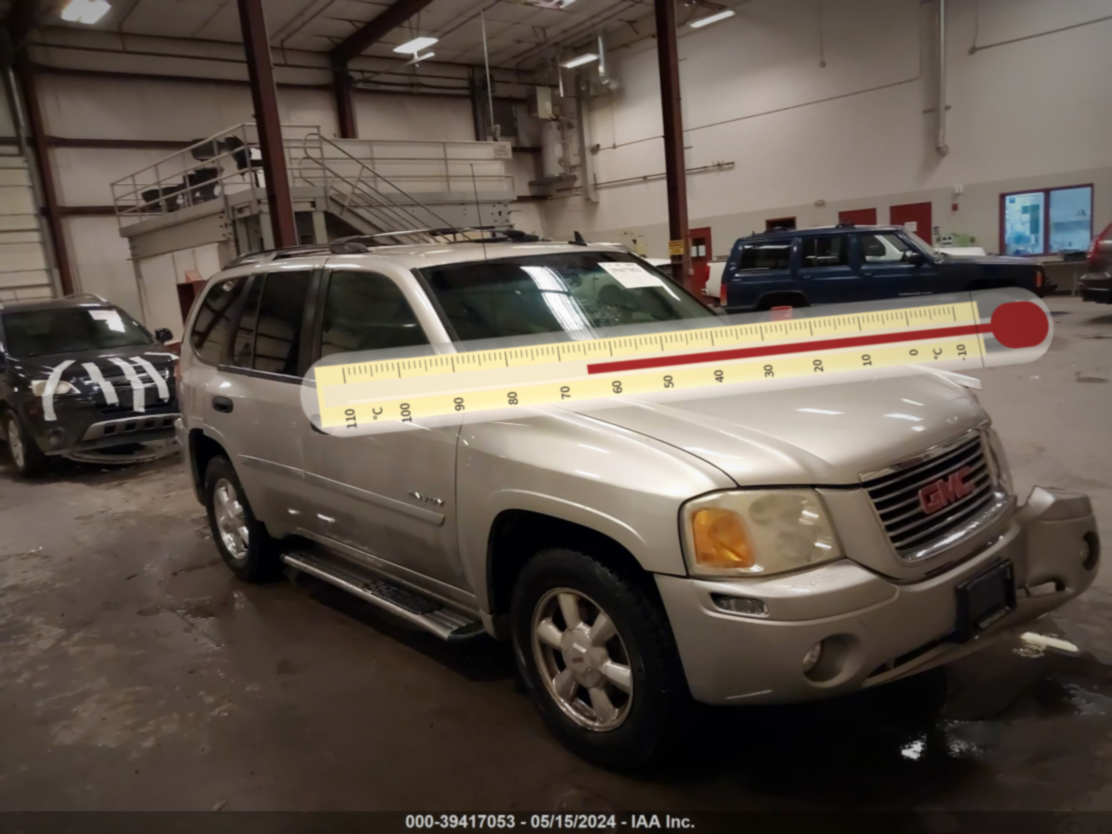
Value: 65
